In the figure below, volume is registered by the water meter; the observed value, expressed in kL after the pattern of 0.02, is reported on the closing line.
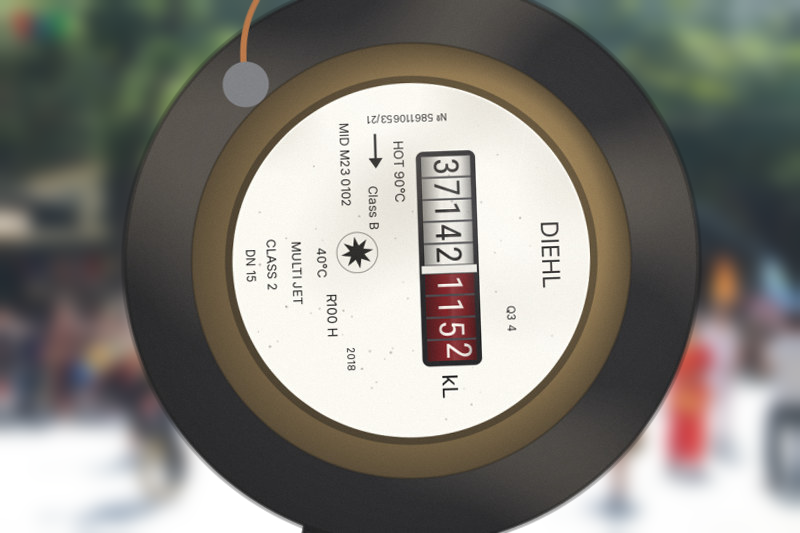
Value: 37142.1152
